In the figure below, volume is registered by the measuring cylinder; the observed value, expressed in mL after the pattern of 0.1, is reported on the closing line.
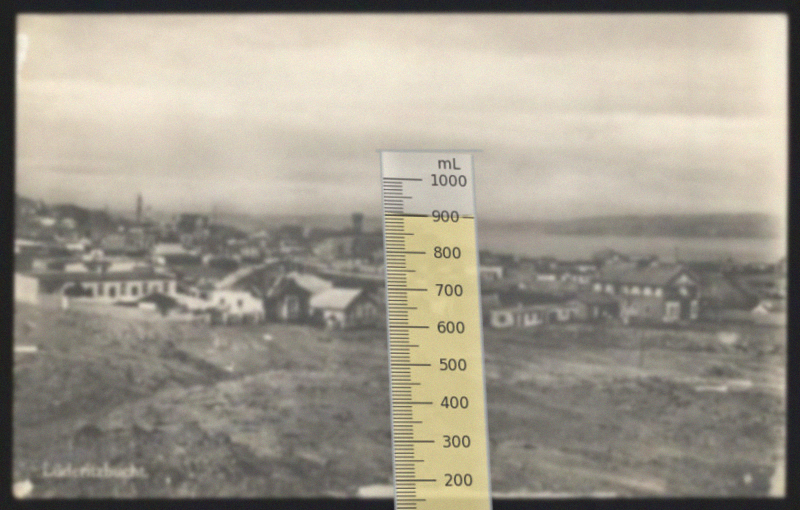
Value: 900
